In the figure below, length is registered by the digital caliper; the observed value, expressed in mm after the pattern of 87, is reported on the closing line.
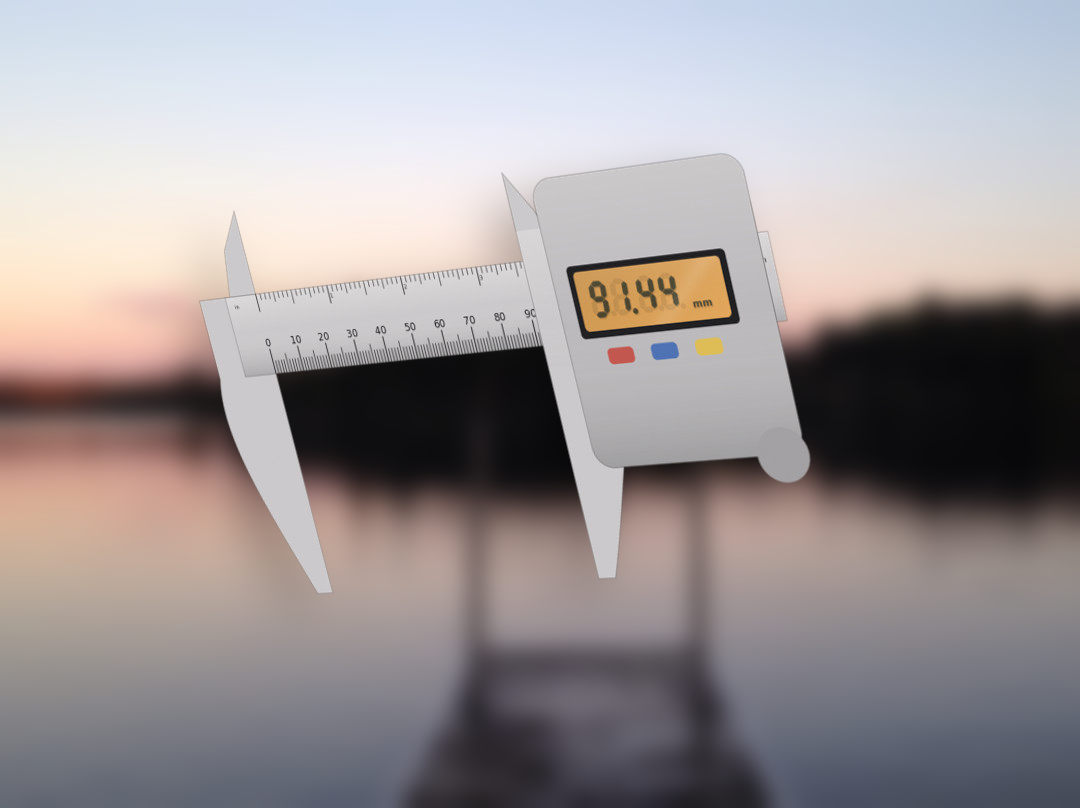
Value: 91.44
